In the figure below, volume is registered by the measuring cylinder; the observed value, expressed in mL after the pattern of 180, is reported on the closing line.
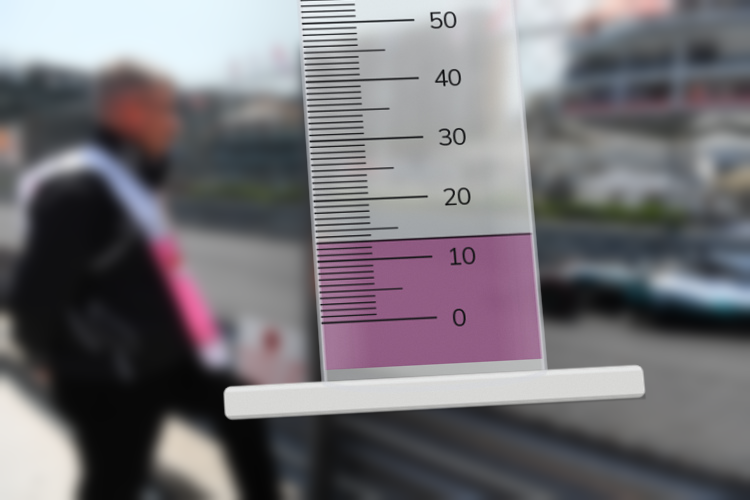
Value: 13
